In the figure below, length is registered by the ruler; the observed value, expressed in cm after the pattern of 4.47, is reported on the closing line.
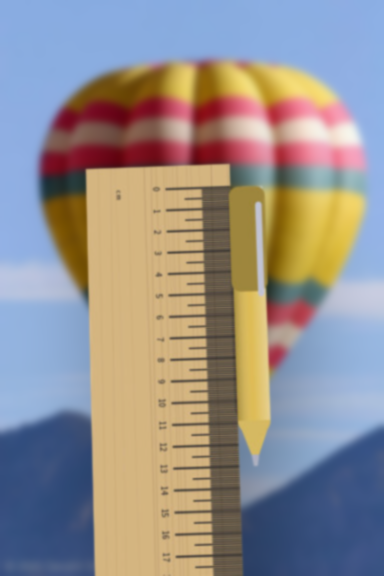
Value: 13
